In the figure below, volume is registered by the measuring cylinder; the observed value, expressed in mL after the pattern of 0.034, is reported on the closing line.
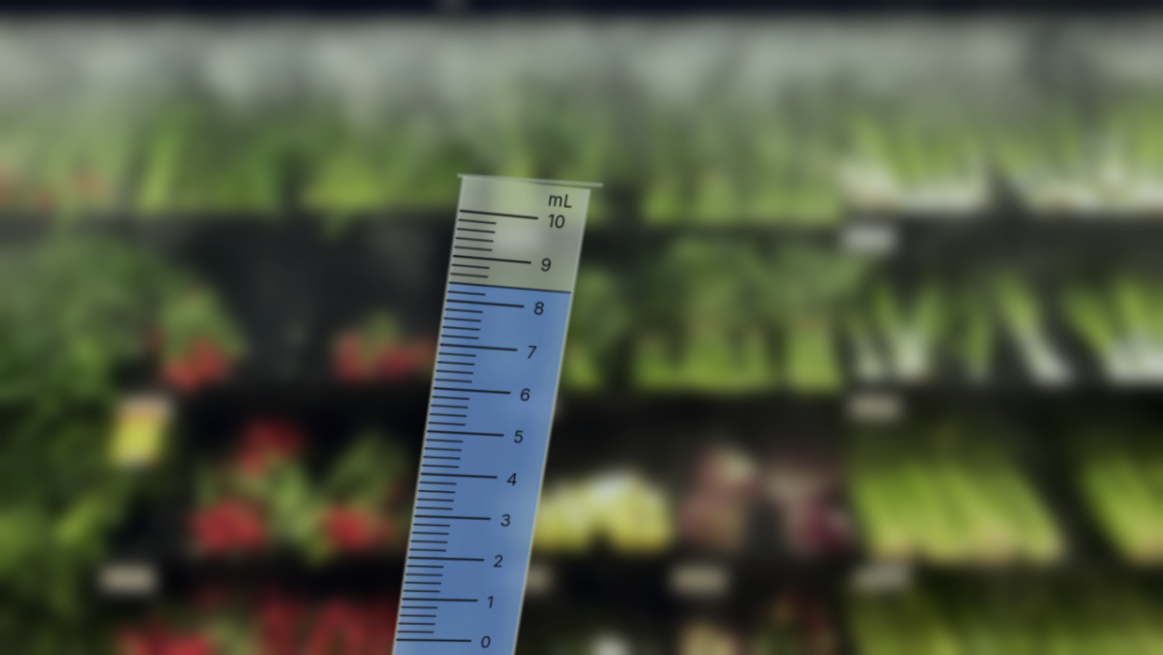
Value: 8.4
